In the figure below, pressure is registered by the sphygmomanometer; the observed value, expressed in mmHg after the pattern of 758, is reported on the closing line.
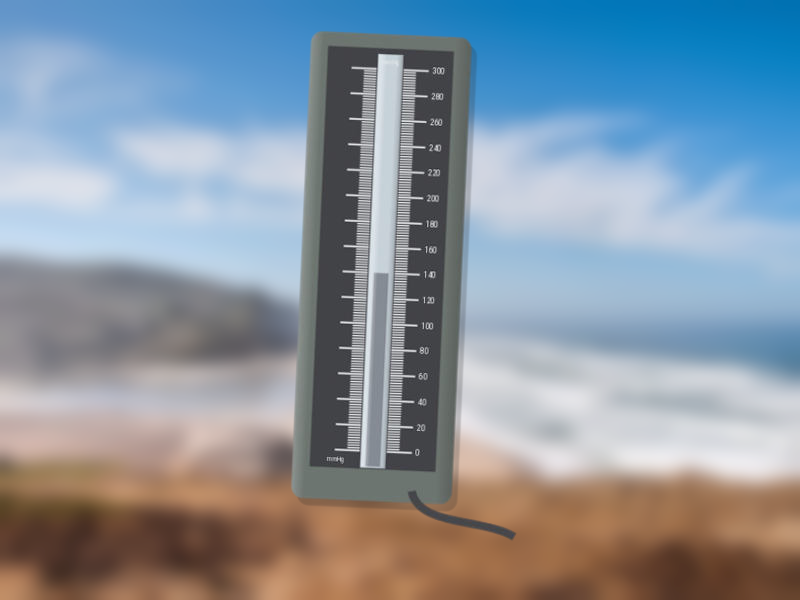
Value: 140
